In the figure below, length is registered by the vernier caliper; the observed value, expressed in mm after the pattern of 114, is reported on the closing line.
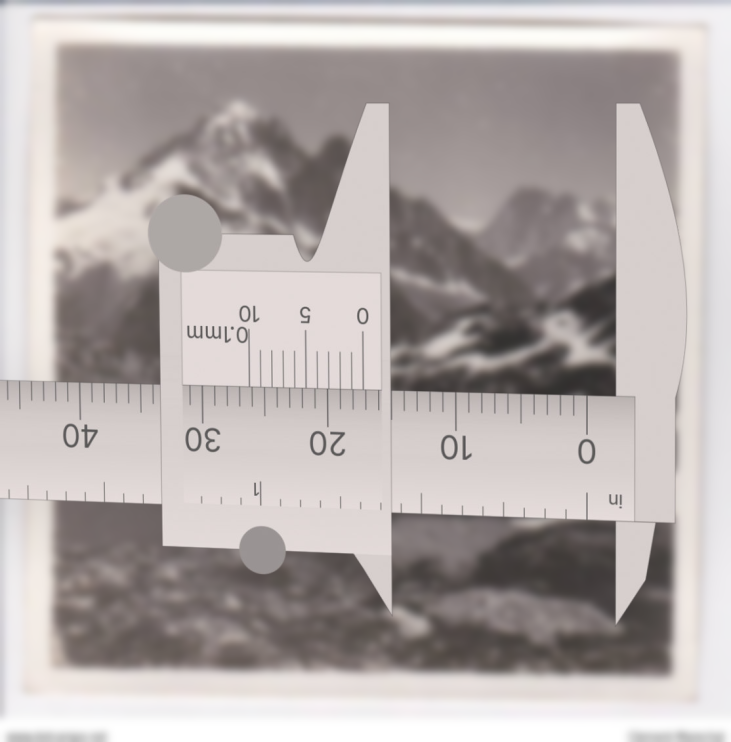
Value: 17.2
